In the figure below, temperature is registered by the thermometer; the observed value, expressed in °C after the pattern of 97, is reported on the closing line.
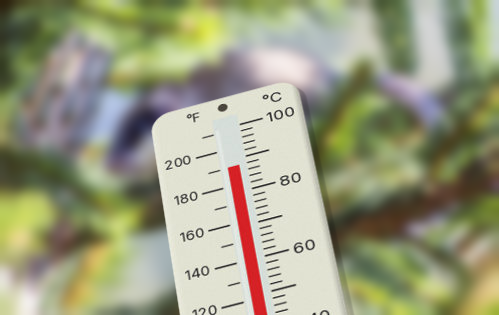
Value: 88
